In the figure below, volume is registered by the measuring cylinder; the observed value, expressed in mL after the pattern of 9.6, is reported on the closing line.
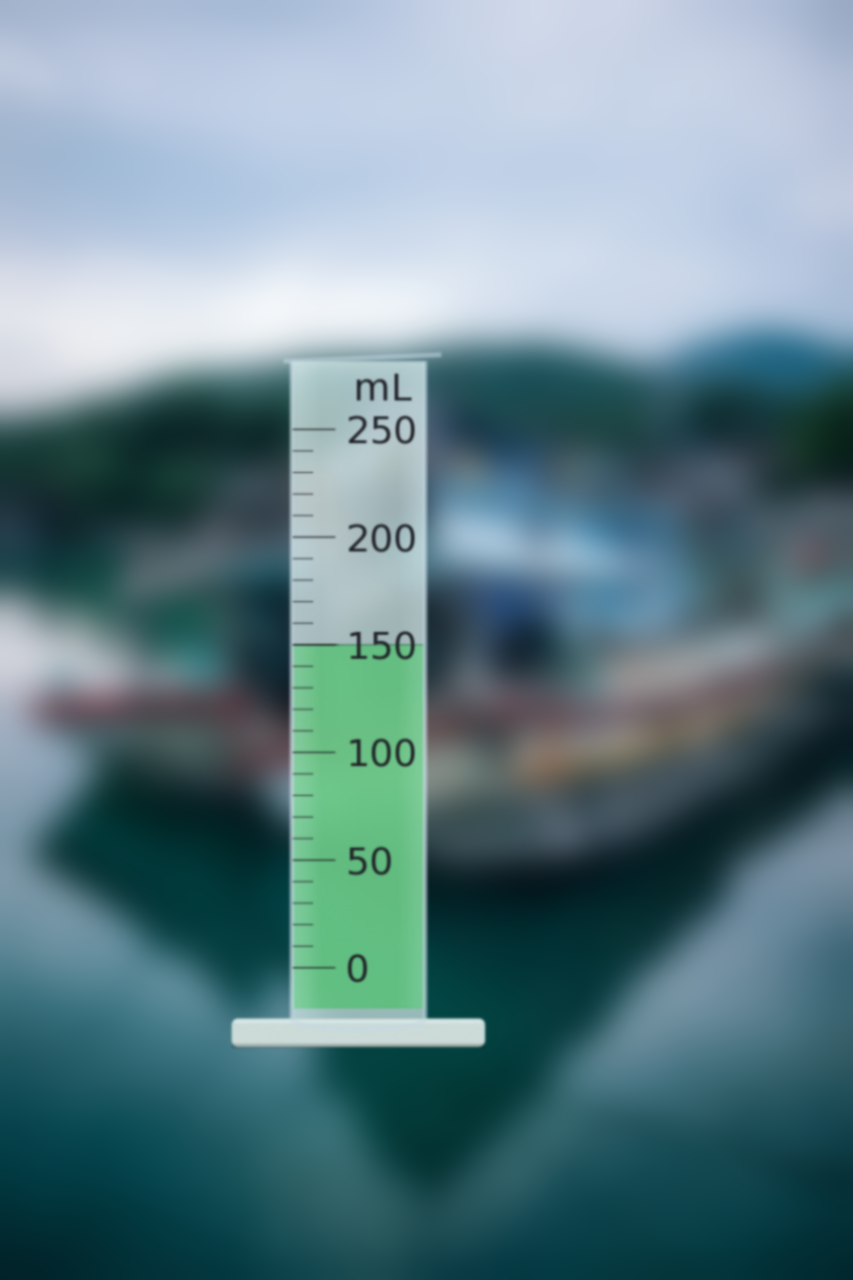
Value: 150
